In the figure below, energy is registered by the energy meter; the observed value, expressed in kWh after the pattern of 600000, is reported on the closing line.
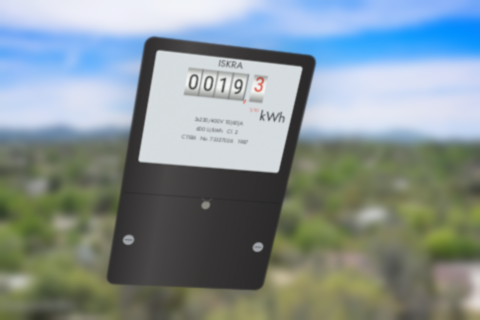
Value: 19.3
